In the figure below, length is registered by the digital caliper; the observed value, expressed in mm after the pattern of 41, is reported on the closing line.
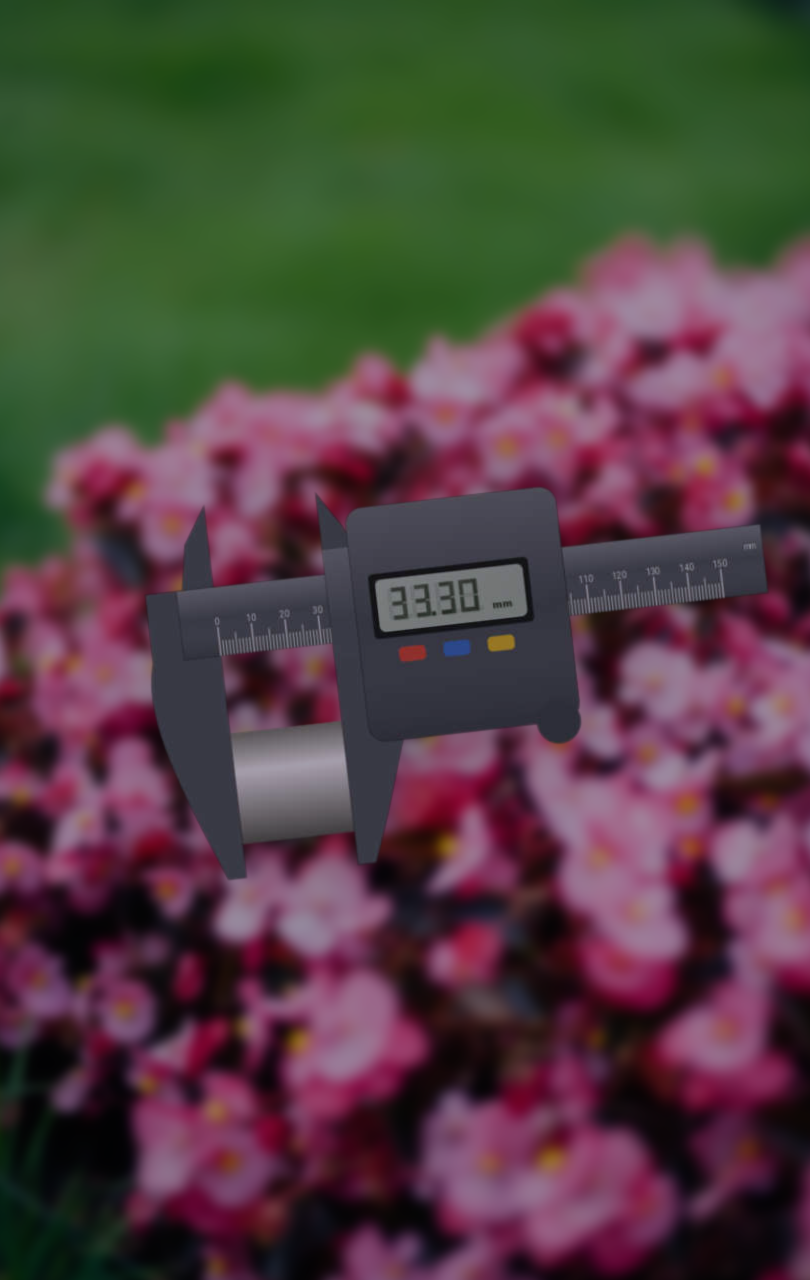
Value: 33.30
